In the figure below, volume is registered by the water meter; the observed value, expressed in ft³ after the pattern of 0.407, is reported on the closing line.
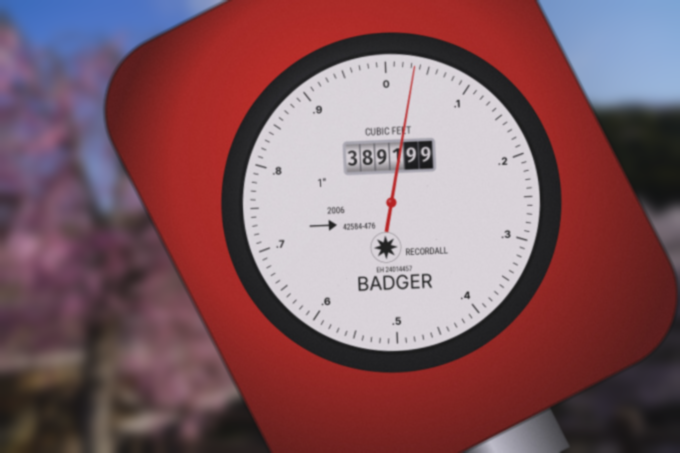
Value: 389199.03
